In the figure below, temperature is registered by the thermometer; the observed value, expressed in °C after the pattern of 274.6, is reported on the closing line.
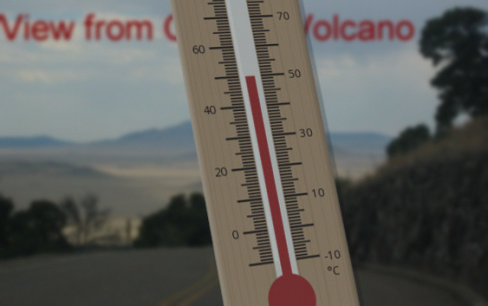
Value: 50
